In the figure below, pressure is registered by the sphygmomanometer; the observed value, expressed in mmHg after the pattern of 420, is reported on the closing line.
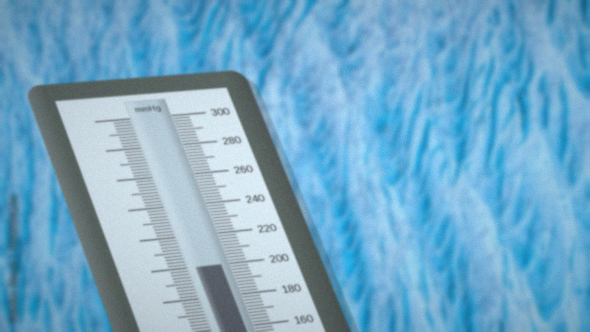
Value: 200
